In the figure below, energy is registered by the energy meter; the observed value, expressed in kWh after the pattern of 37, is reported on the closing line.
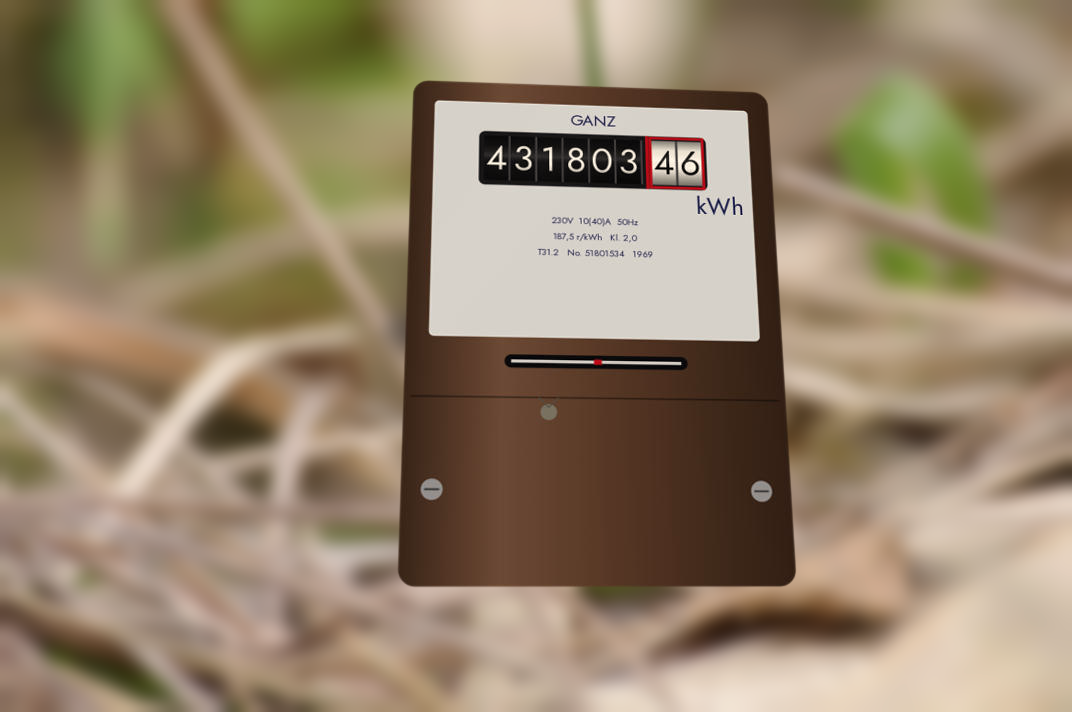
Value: 431803.46
